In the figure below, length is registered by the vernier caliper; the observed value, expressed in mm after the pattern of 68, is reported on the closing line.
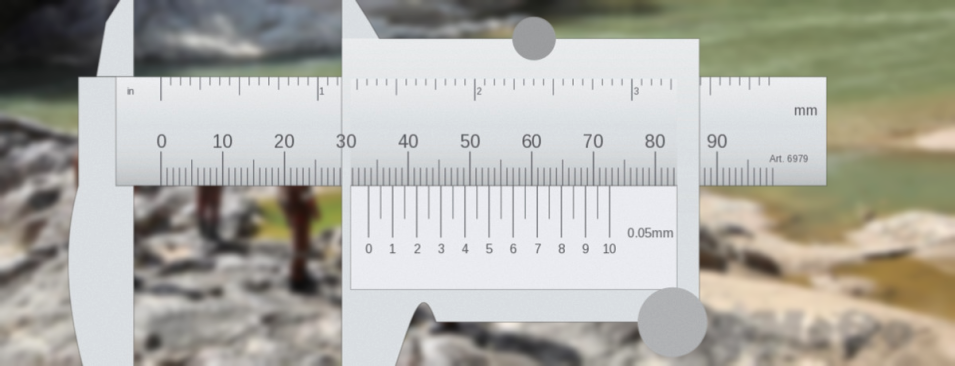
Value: 33.6
